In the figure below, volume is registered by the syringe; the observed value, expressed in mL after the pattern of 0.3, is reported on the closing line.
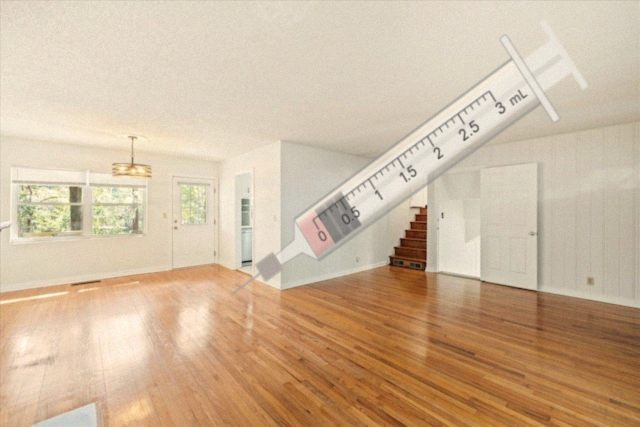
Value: 0.1
